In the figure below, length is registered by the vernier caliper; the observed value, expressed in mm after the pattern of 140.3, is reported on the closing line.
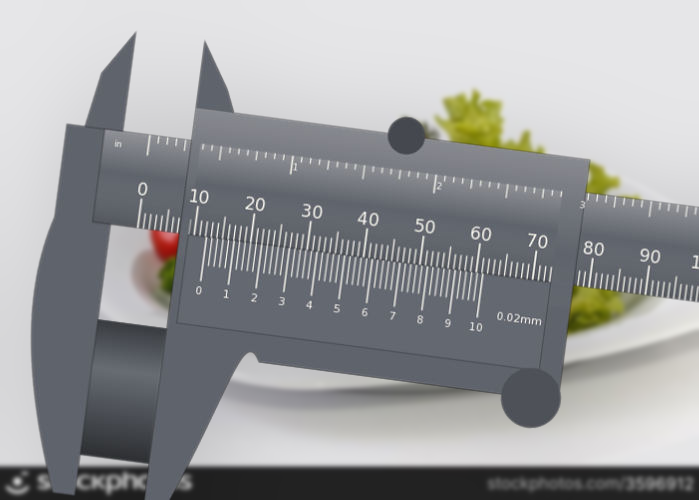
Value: 12.2
